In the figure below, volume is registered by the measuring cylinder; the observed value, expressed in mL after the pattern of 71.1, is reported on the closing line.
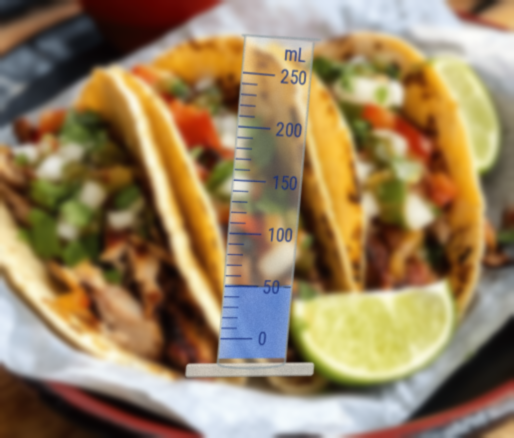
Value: 50
